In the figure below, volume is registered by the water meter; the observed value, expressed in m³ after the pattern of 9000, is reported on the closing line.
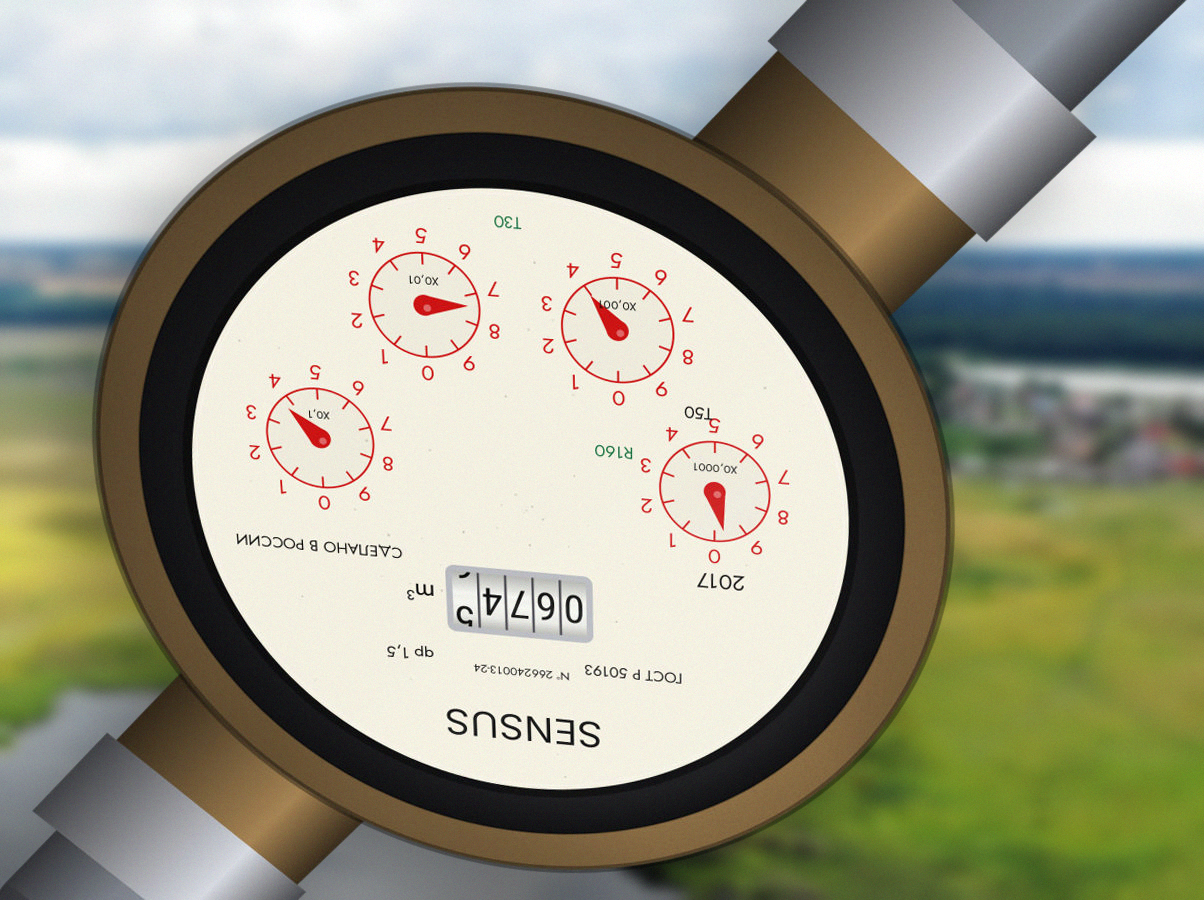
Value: 6745.3739
